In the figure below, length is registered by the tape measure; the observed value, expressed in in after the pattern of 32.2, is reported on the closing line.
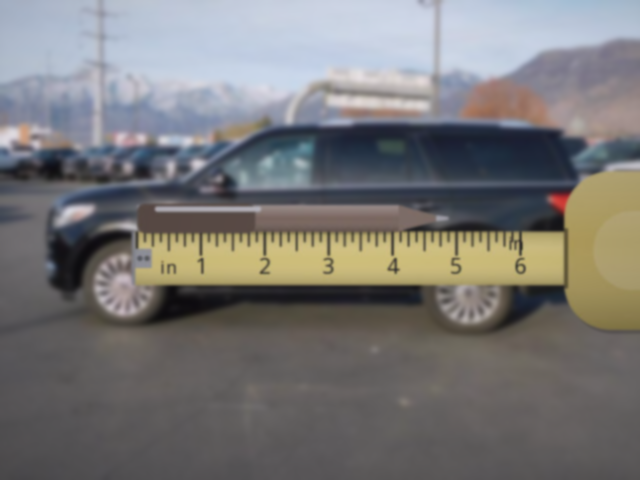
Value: 4.875
